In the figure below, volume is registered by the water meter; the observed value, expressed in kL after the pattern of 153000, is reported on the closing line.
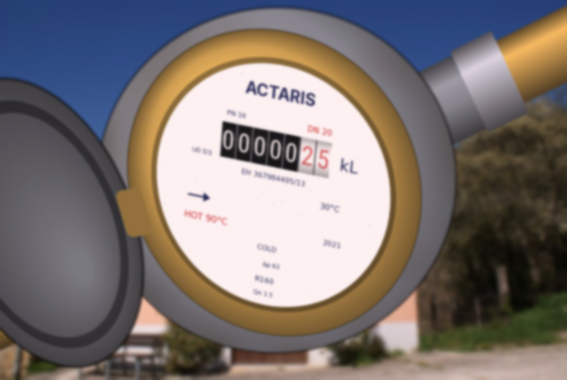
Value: 0.25
